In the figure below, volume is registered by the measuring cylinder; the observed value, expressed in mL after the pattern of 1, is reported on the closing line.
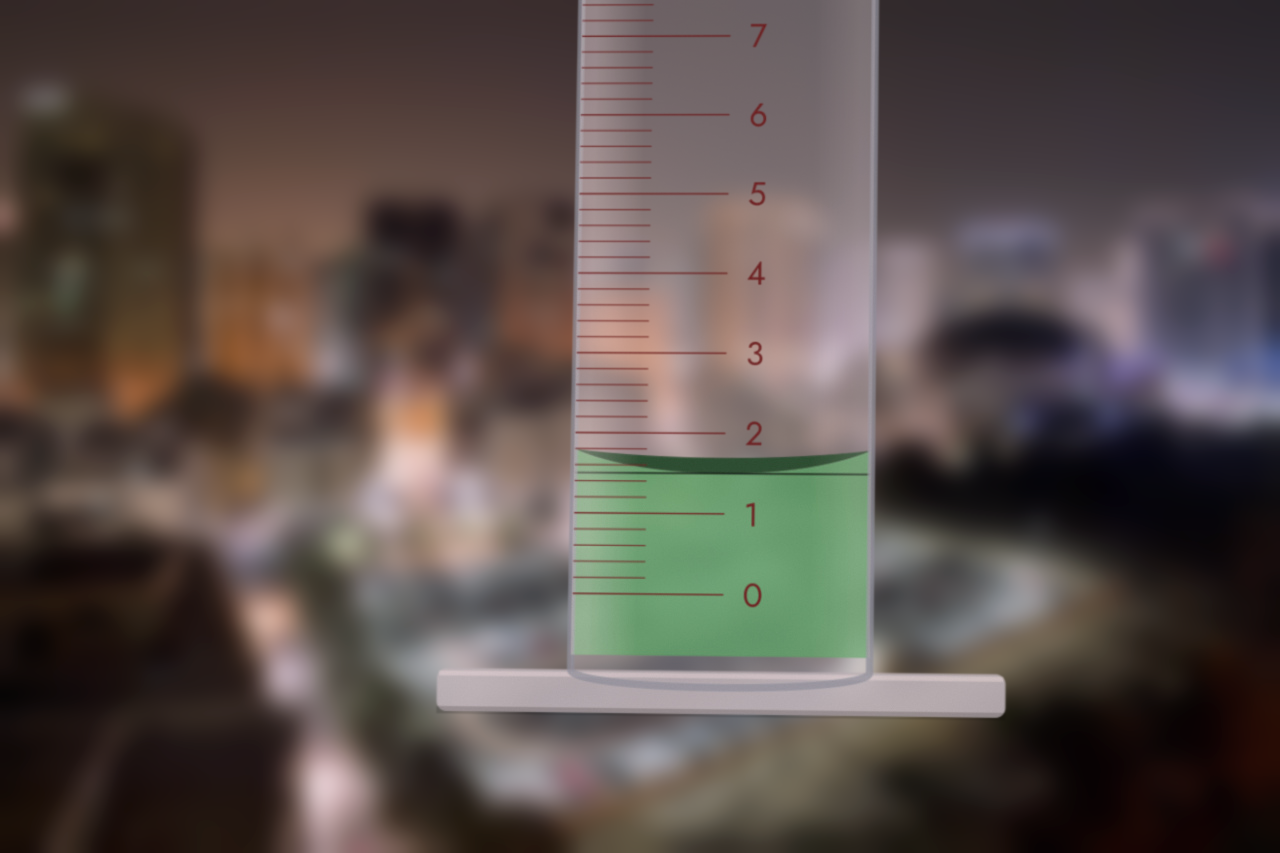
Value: 1.5
